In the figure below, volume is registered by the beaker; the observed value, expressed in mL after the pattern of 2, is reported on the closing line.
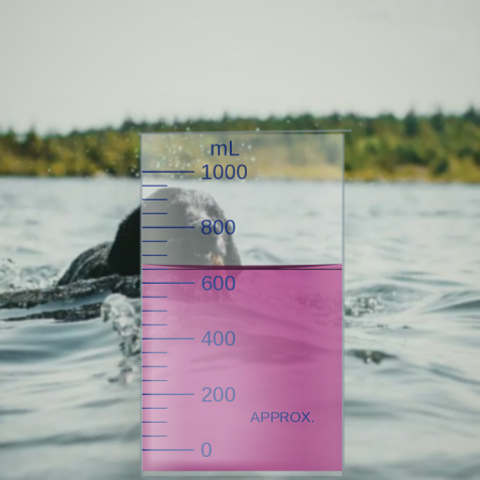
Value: 650
